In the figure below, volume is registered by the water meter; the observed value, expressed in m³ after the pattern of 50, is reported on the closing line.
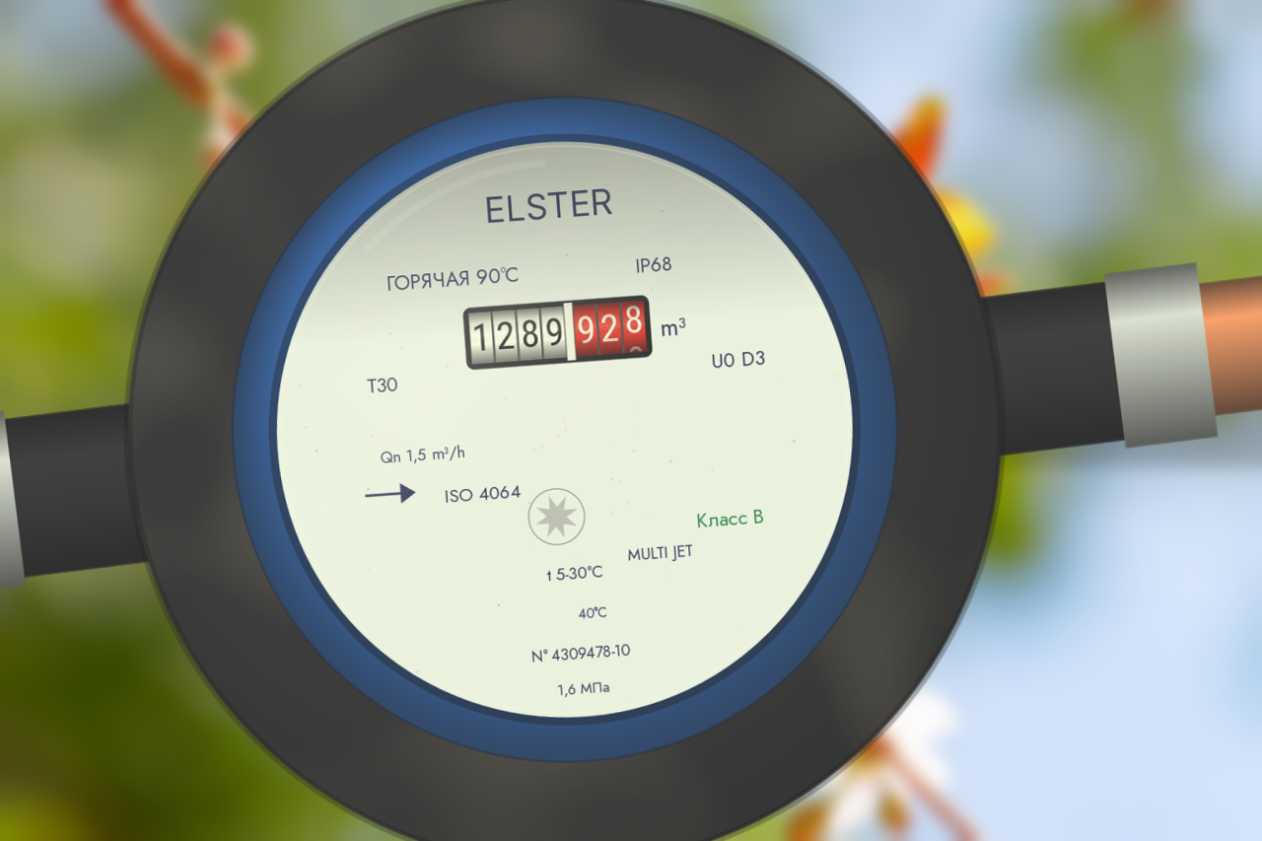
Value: 1289.928
